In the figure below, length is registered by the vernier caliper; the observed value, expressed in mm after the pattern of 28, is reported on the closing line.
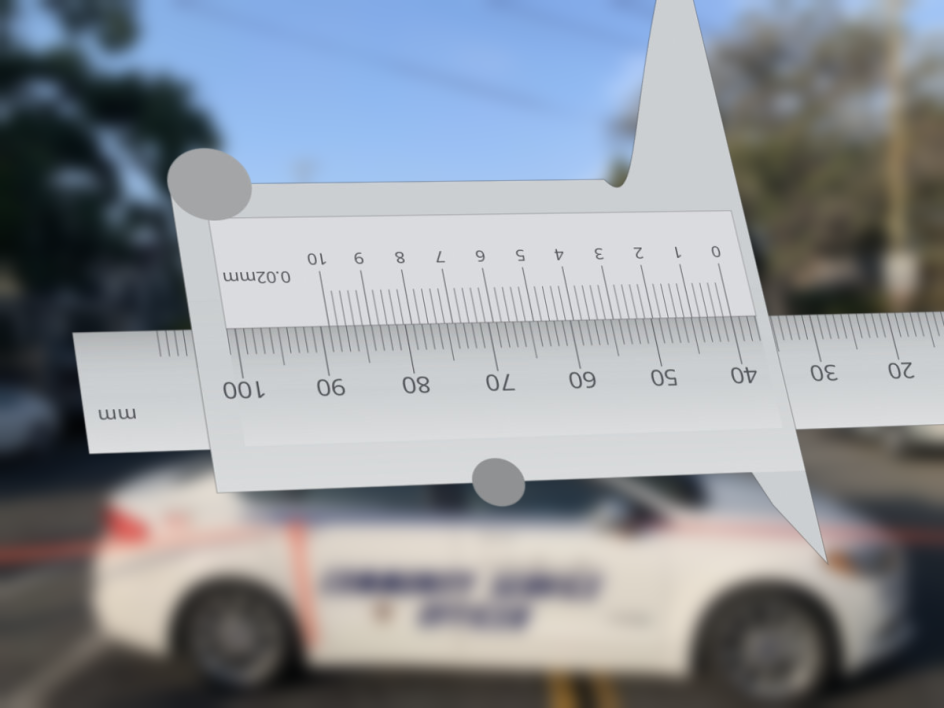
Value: 40.0
